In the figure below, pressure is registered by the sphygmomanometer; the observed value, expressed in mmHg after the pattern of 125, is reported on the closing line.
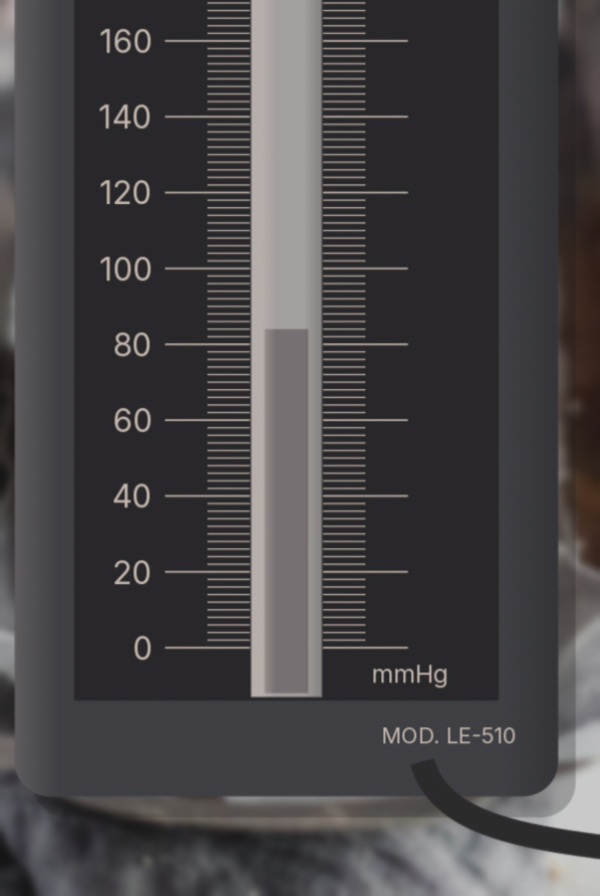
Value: 84
